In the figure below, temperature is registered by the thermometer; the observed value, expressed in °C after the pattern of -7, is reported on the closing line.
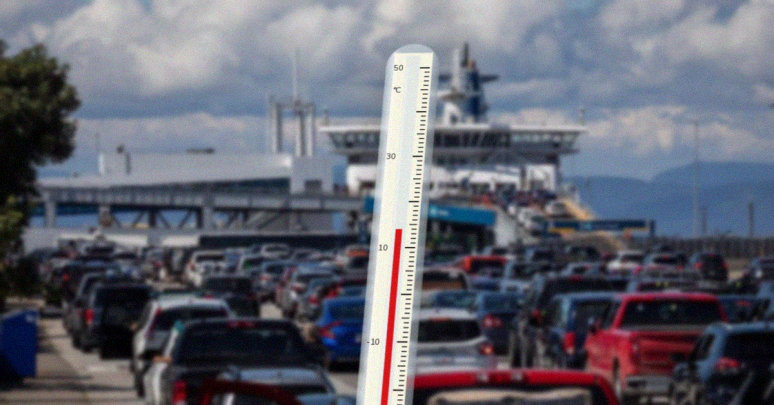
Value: 14
